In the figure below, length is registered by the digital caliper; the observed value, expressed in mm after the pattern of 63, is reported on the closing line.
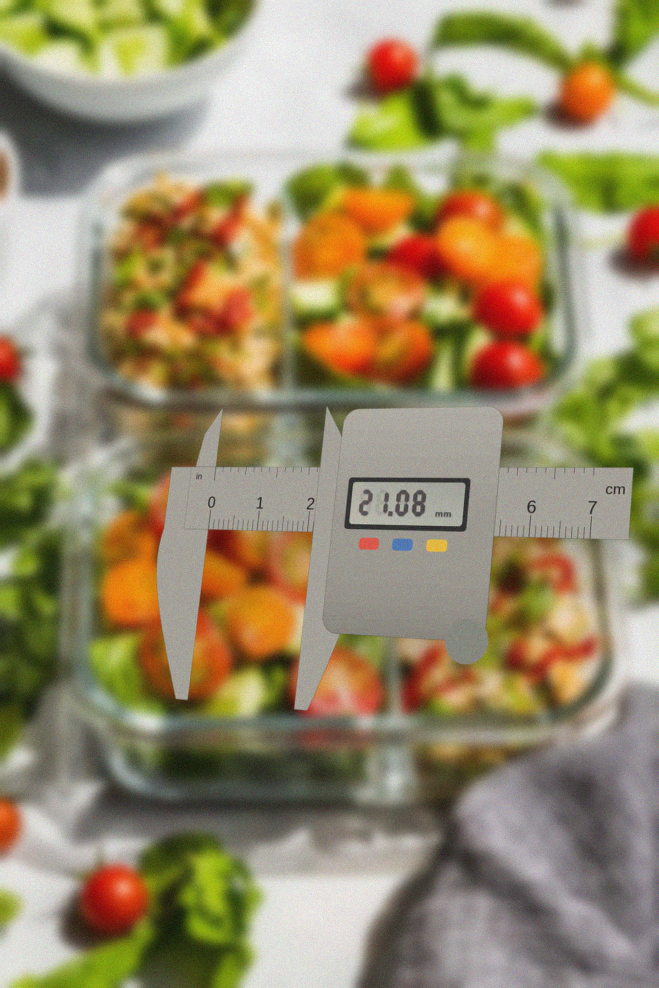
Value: 21.08
